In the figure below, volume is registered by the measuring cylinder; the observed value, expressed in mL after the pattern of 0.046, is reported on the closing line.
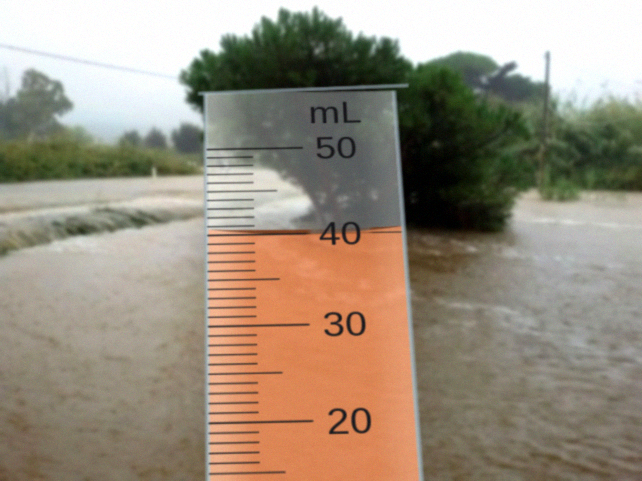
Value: 40
